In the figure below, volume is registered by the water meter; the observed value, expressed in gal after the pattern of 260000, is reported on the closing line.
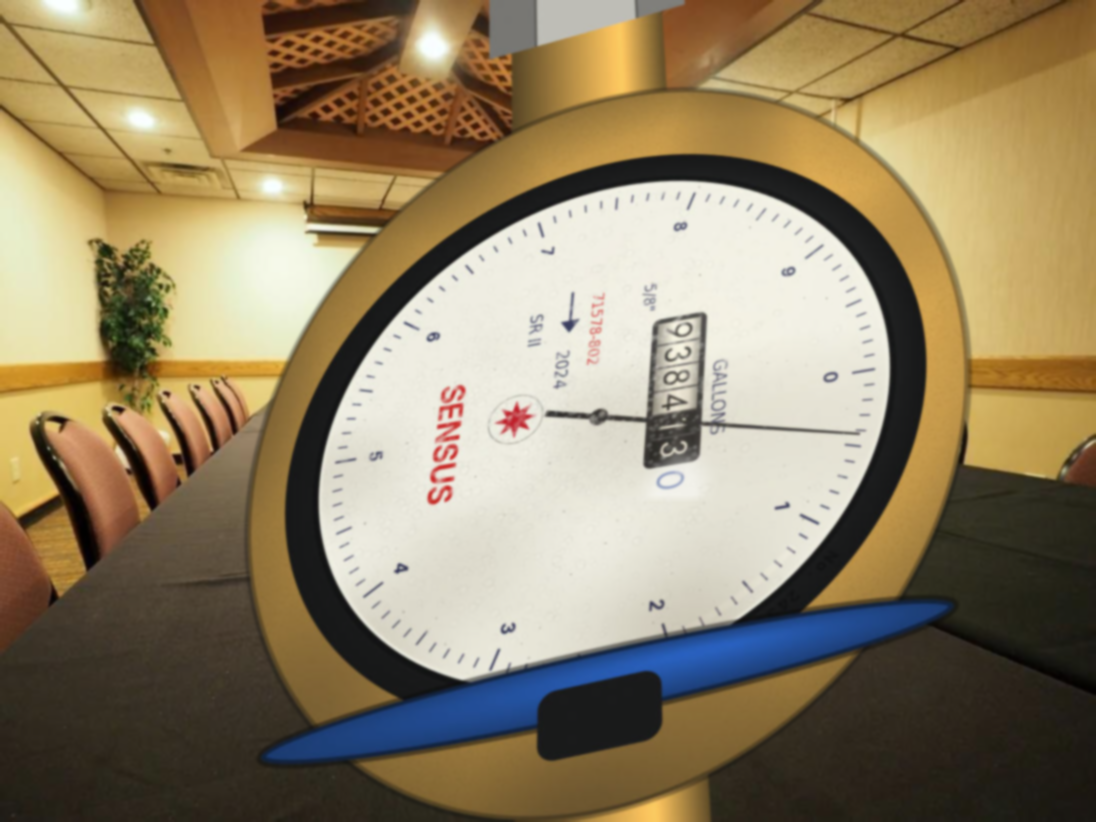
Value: 9384130.4
